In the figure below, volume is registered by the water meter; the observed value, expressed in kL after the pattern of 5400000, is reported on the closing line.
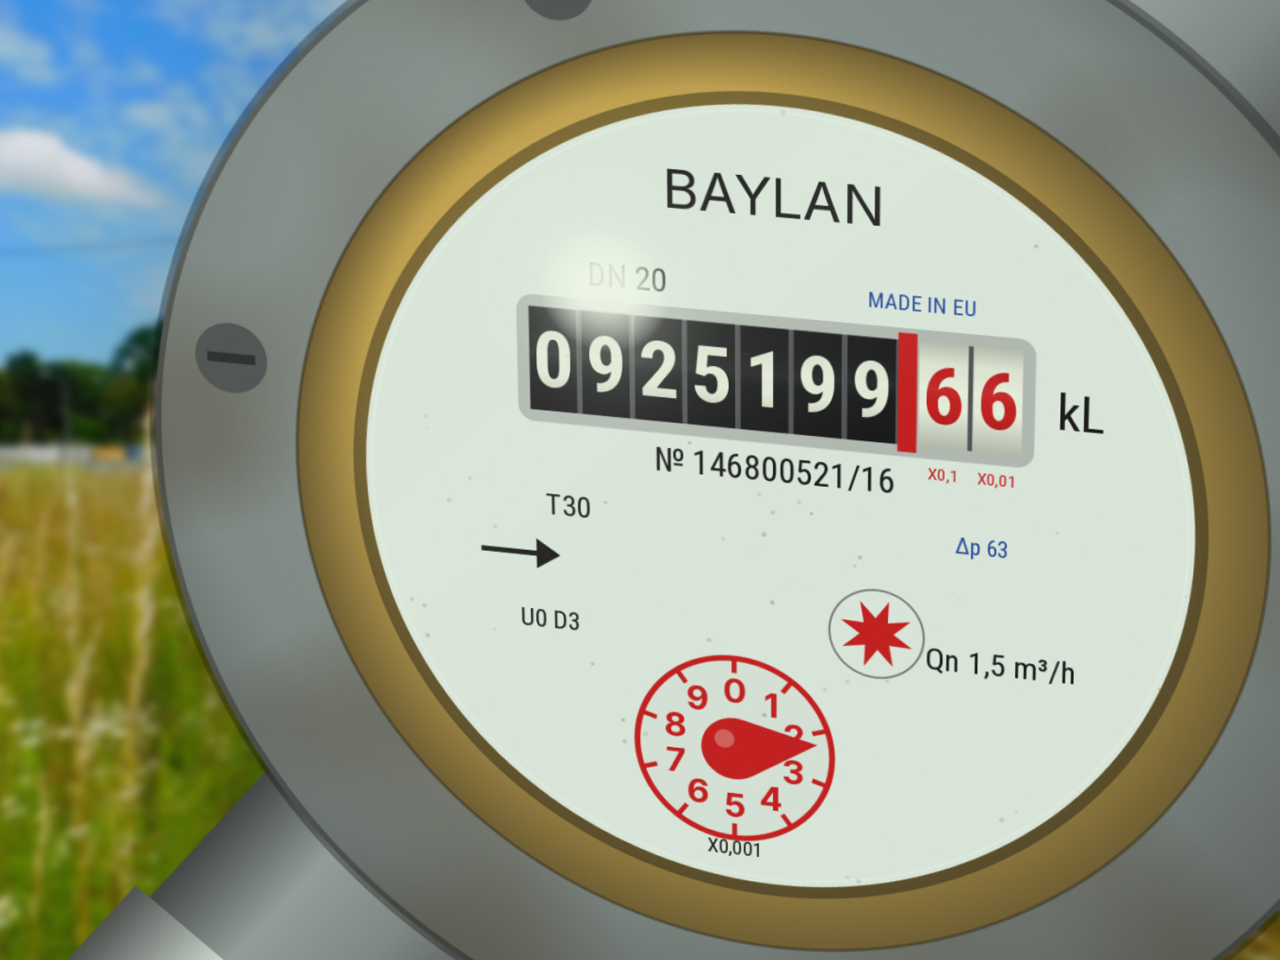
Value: 925199.662
